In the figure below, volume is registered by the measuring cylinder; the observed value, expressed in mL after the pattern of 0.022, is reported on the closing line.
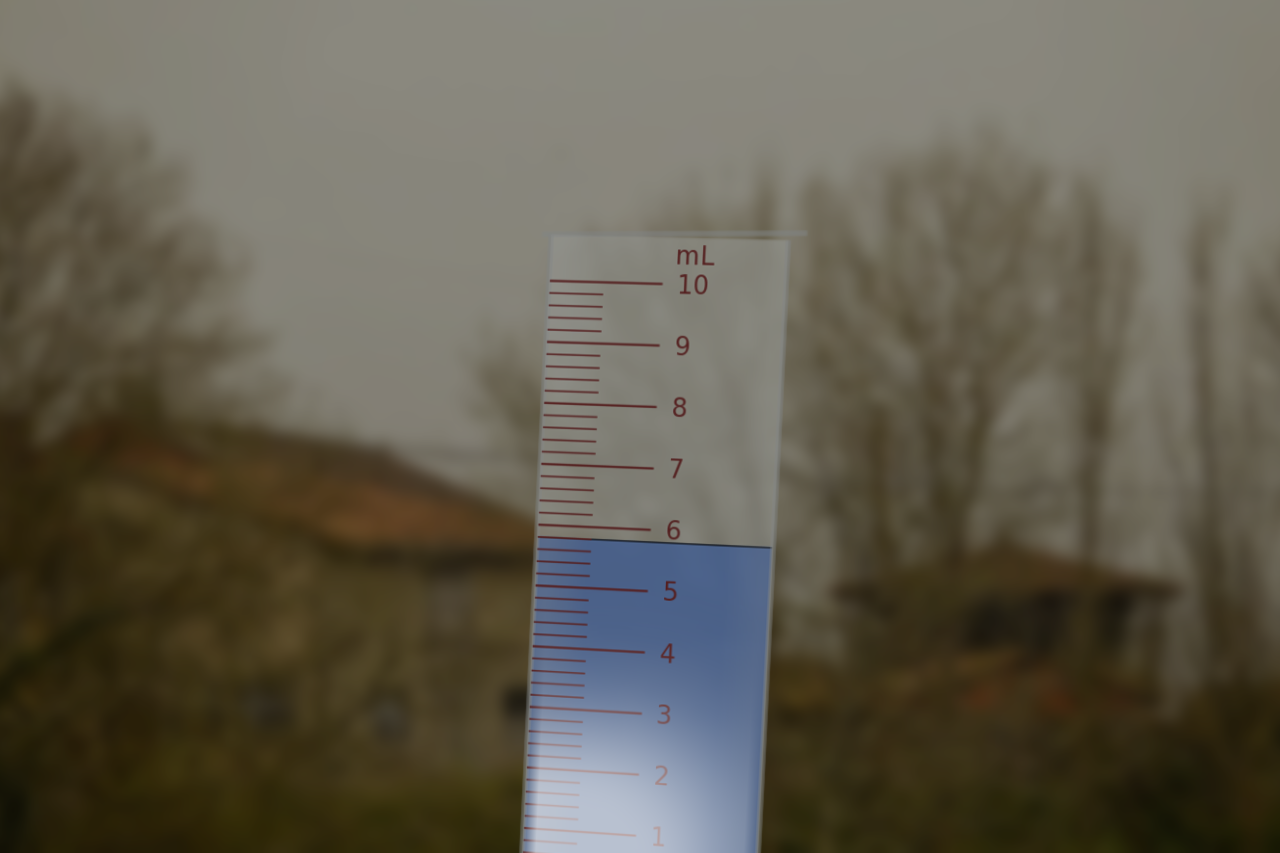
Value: 5.8
